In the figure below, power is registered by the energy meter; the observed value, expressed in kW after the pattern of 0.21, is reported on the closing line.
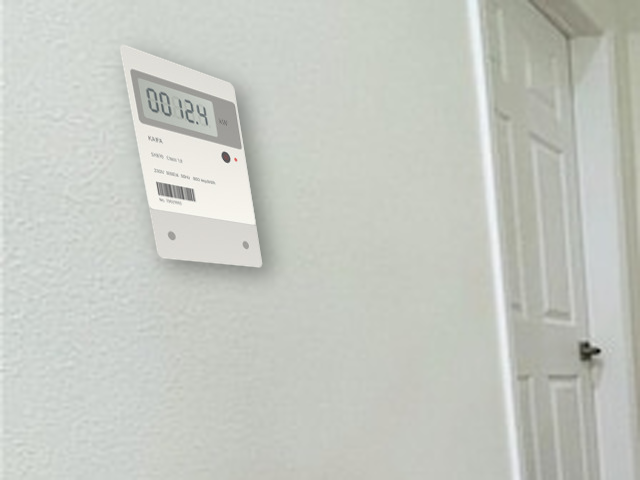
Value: 12.4
